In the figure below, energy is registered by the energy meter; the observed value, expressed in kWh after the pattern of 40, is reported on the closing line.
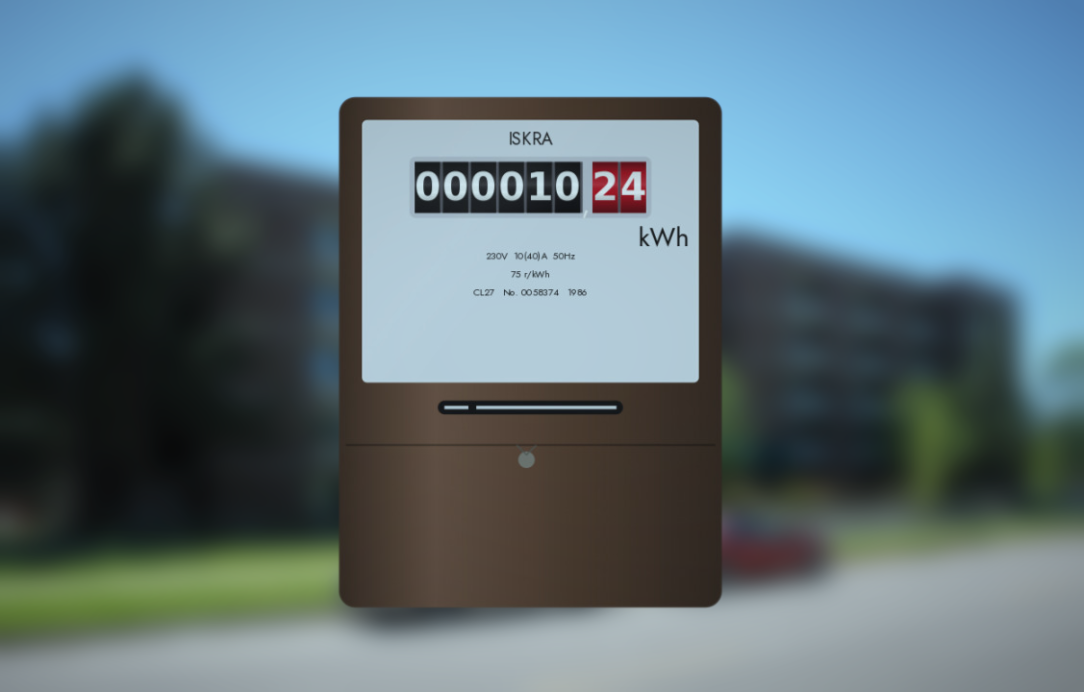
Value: 10.24
